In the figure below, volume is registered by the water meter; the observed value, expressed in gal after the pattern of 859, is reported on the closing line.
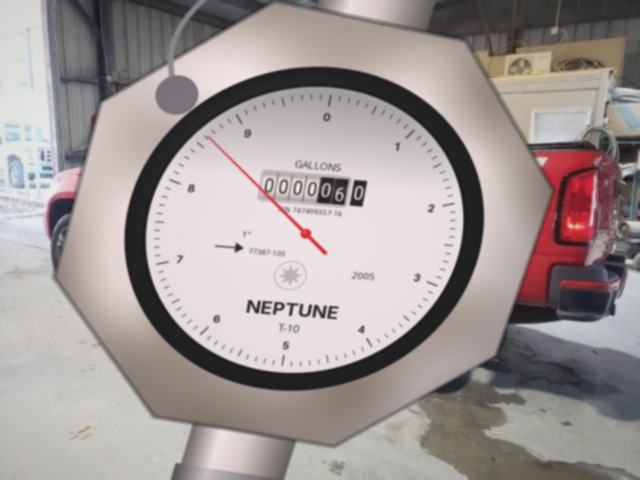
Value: 58.6
